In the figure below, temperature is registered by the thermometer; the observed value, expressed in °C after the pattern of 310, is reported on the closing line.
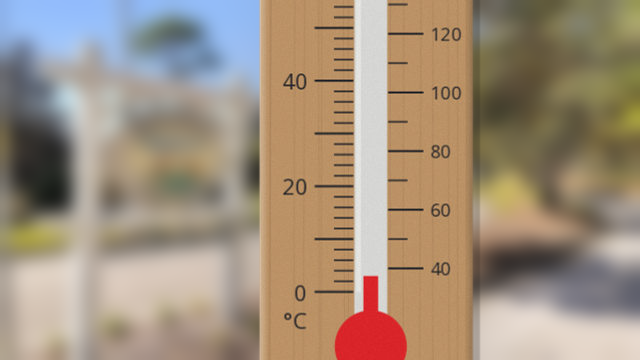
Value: 3
